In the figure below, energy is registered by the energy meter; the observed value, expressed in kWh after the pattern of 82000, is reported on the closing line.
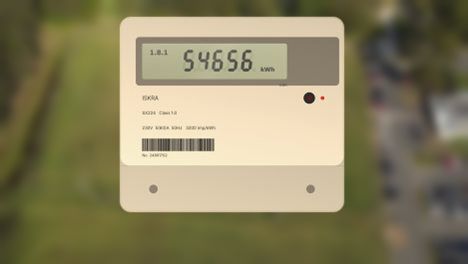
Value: 54656
